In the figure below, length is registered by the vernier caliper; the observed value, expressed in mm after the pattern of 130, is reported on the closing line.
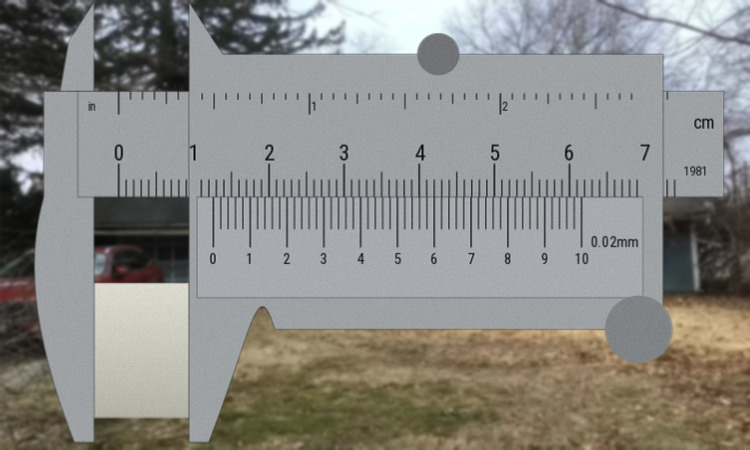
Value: 12.6
